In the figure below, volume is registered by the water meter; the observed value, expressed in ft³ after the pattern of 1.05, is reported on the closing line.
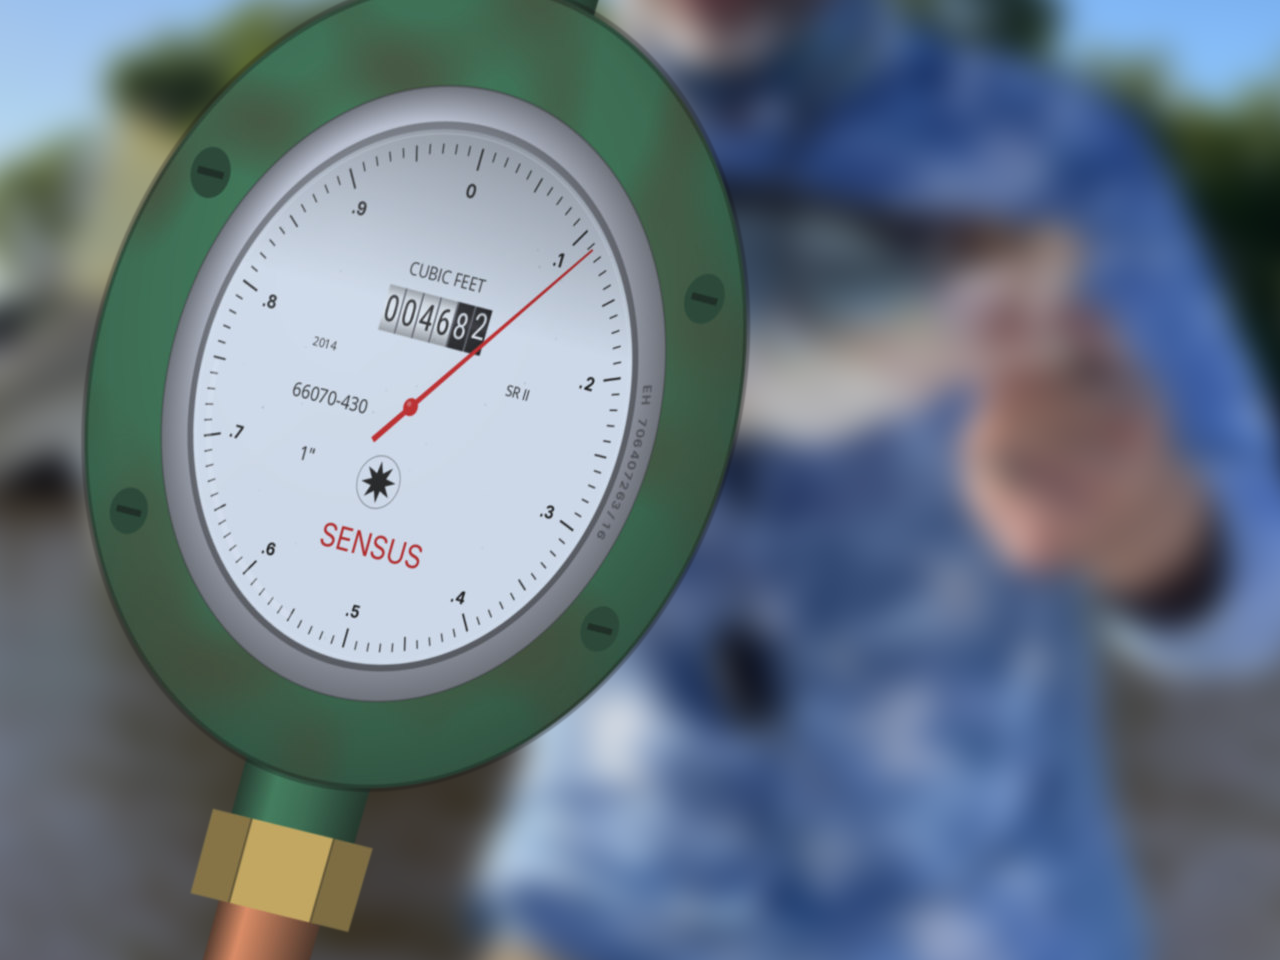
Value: 4682.11
